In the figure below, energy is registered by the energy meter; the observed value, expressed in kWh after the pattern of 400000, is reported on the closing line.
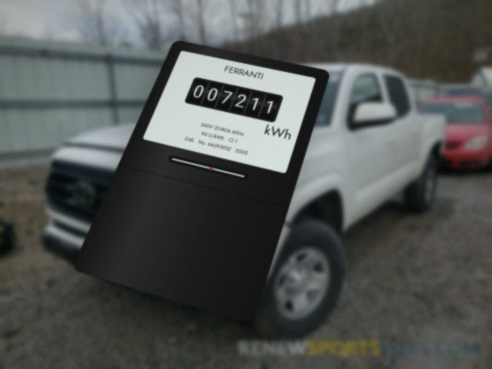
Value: 7211
